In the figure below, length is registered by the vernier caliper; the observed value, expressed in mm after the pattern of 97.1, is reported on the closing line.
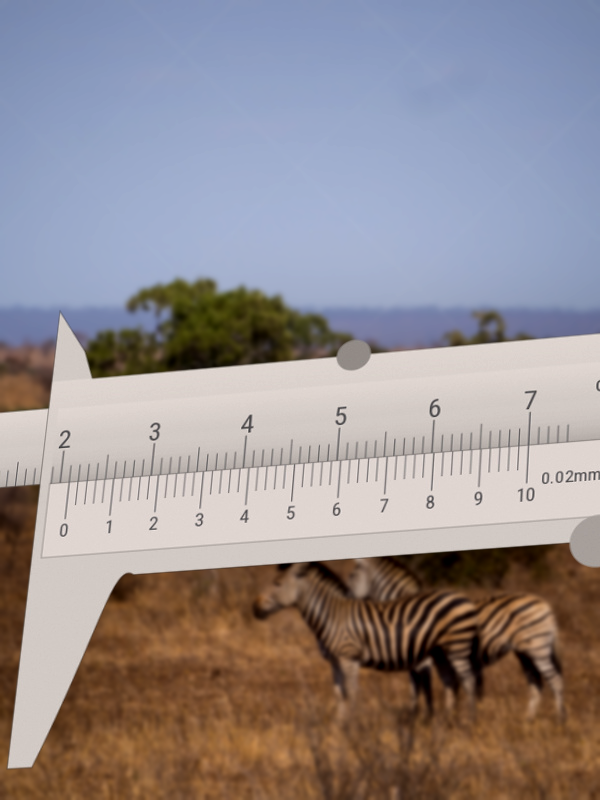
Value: 21.0
